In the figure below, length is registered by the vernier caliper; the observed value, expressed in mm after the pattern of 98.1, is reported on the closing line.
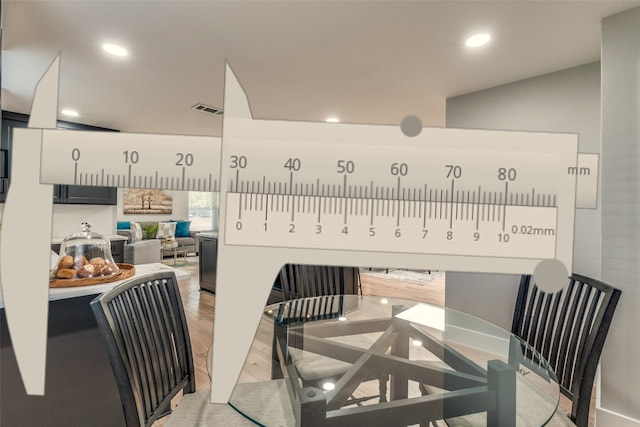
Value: 30.8
